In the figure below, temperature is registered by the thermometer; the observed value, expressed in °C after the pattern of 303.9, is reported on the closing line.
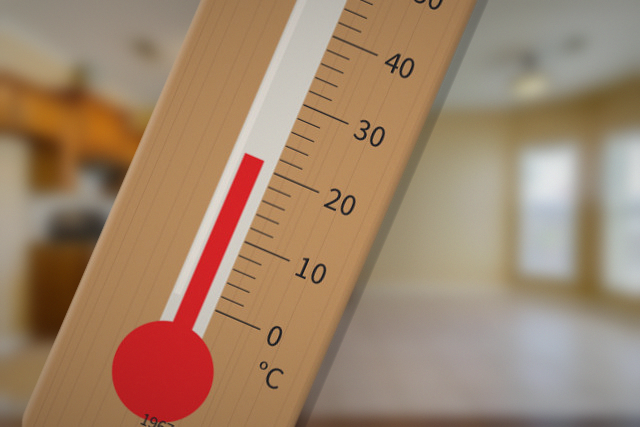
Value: 21
